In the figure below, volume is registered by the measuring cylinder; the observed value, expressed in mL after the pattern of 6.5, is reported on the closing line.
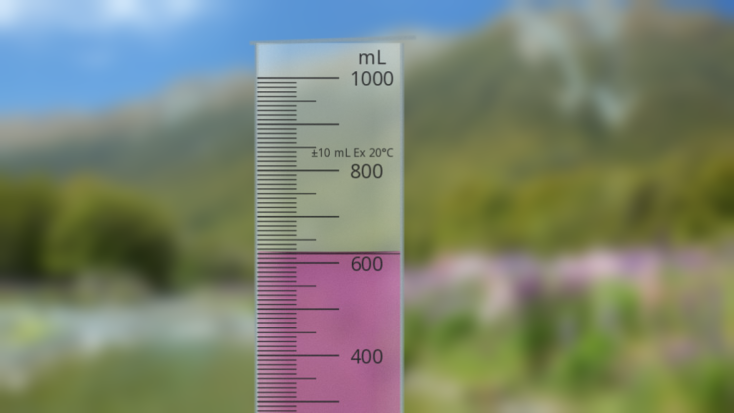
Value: 620
